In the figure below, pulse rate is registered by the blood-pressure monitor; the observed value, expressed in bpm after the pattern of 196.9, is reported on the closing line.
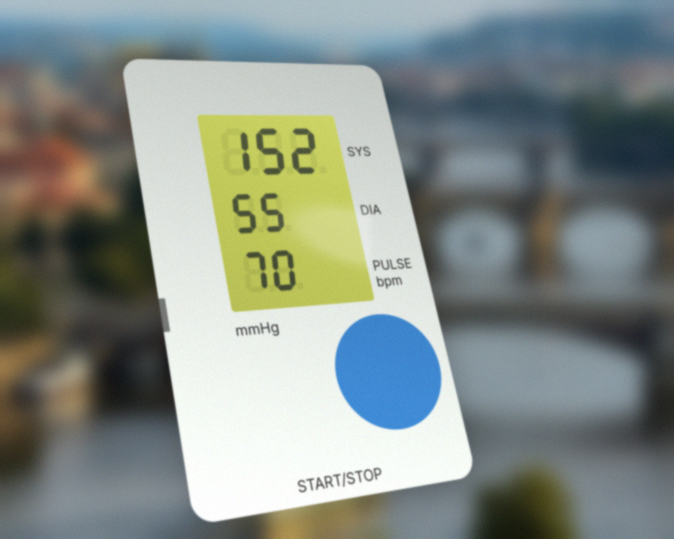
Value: 70
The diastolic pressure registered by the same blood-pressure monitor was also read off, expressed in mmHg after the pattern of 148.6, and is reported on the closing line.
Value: 55
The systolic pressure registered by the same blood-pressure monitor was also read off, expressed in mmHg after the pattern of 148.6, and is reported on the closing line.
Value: 152
